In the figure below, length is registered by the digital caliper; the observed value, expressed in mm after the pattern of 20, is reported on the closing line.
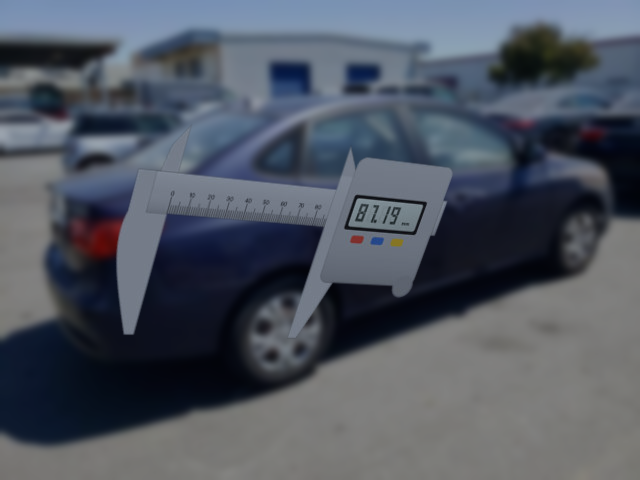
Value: 87.19
